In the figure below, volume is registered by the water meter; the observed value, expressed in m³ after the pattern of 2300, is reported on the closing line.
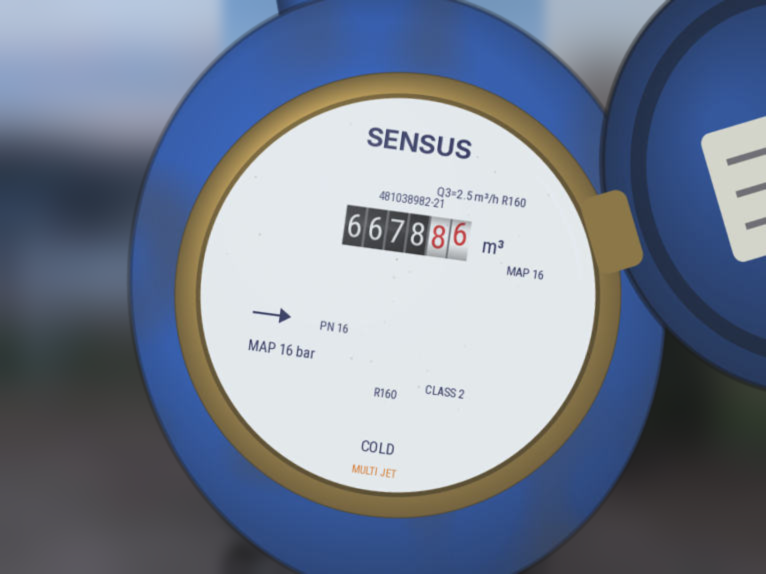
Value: 6678.86
